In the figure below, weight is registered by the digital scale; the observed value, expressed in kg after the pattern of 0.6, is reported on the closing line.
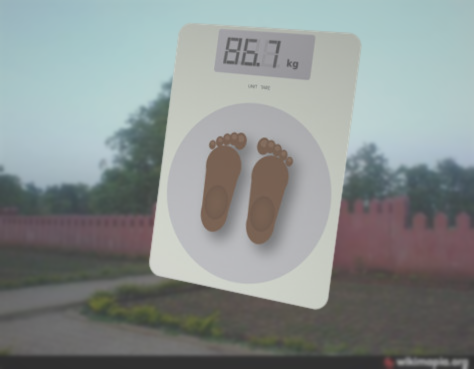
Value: 86.7
